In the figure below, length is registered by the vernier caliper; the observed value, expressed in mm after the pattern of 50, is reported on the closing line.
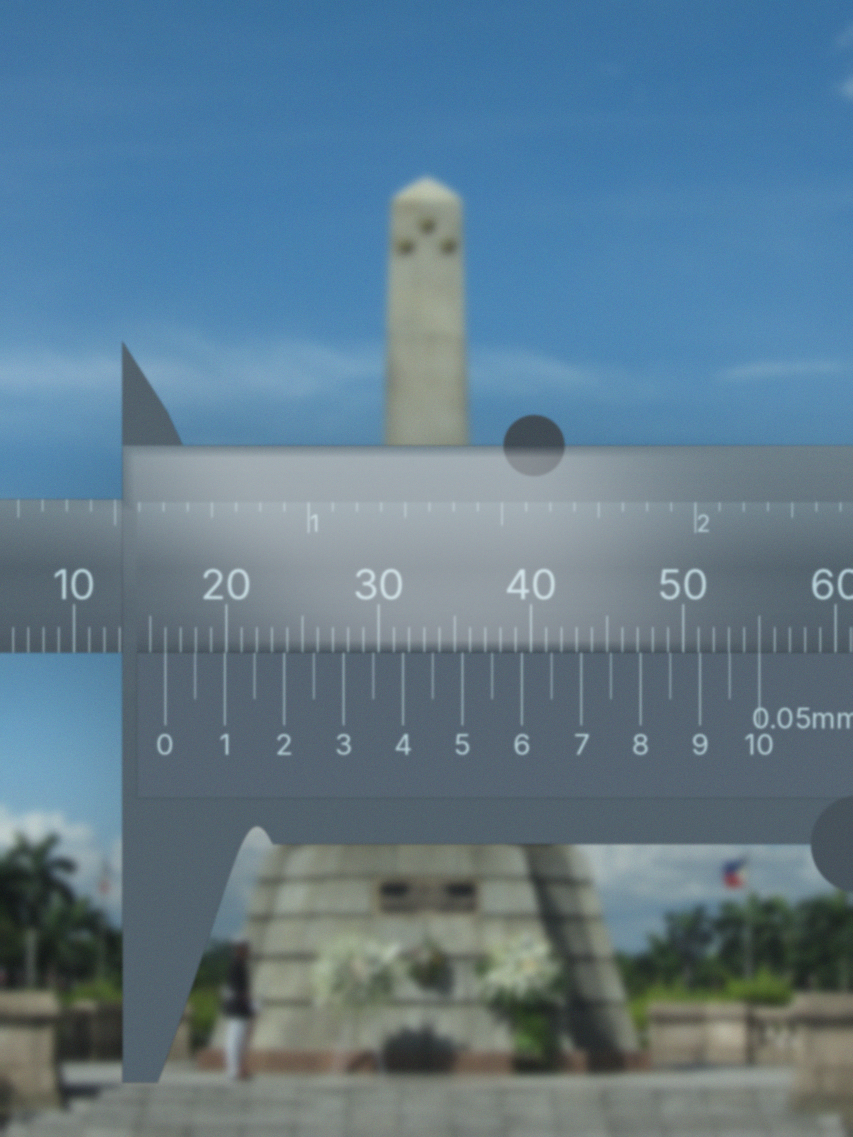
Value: 16.0
